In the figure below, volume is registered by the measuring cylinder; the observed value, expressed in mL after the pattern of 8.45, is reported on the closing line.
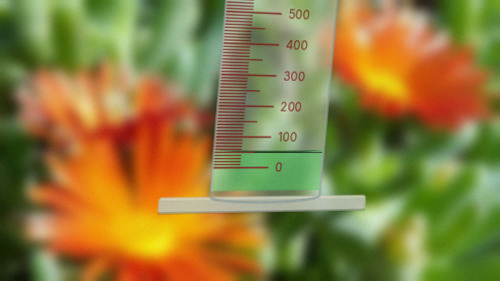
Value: 50
